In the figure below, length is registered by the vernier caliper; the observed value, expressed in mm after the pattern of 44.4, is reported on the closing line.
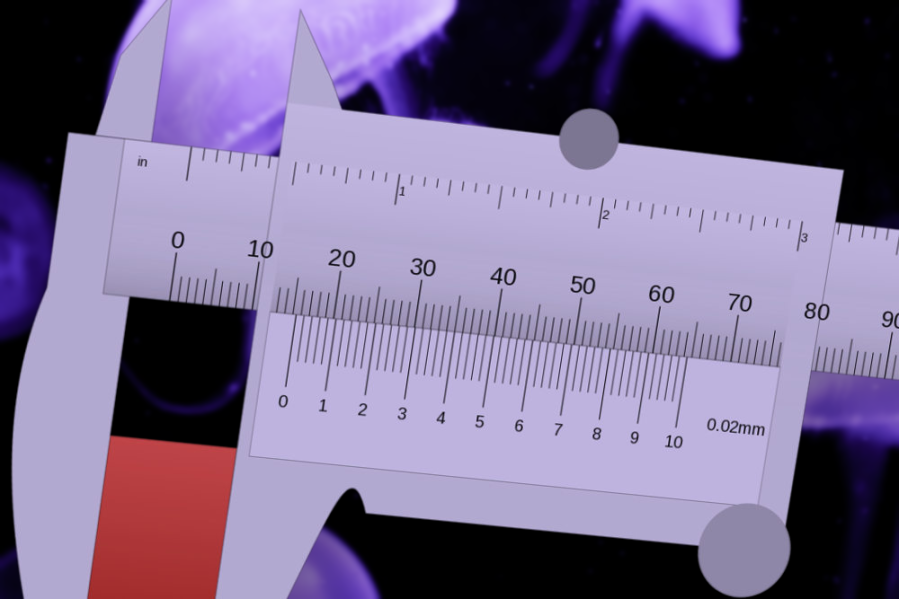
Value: 15.4
